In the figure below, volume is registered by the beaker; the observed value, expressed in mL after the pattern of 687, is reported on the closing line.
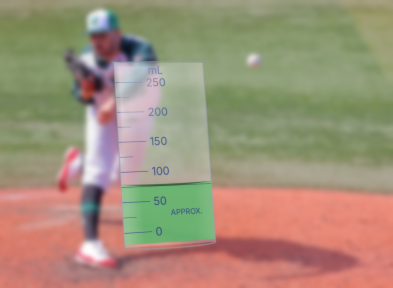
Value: 75
